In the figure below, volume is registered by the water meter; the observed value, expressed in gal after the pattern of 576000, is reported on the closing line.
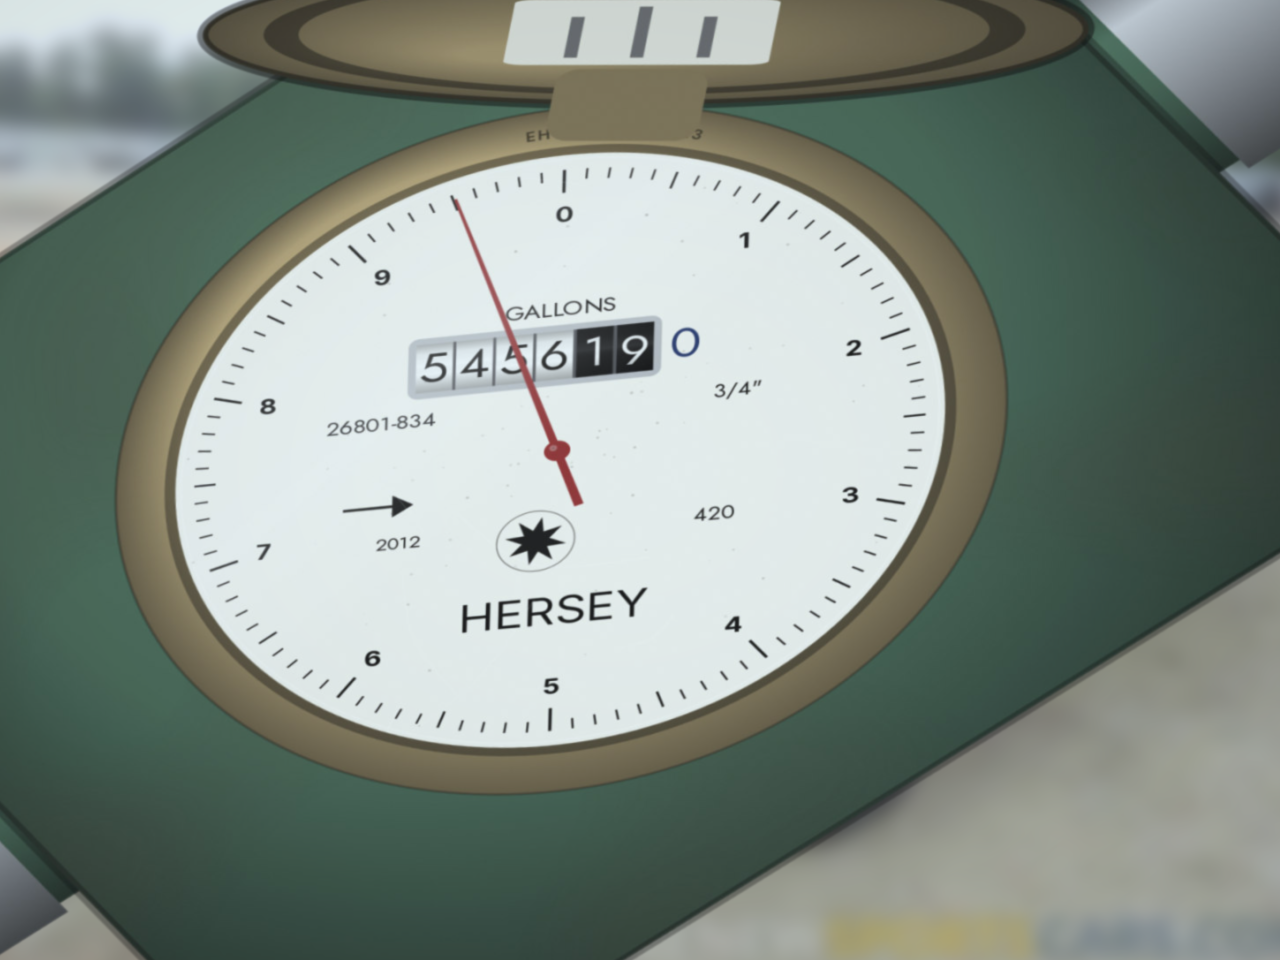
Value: 5456189.5
